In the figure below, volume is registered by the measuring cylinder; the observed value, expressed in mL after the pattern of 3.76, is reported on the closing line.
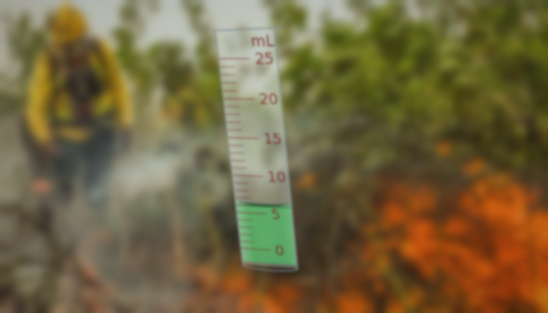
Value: 6
